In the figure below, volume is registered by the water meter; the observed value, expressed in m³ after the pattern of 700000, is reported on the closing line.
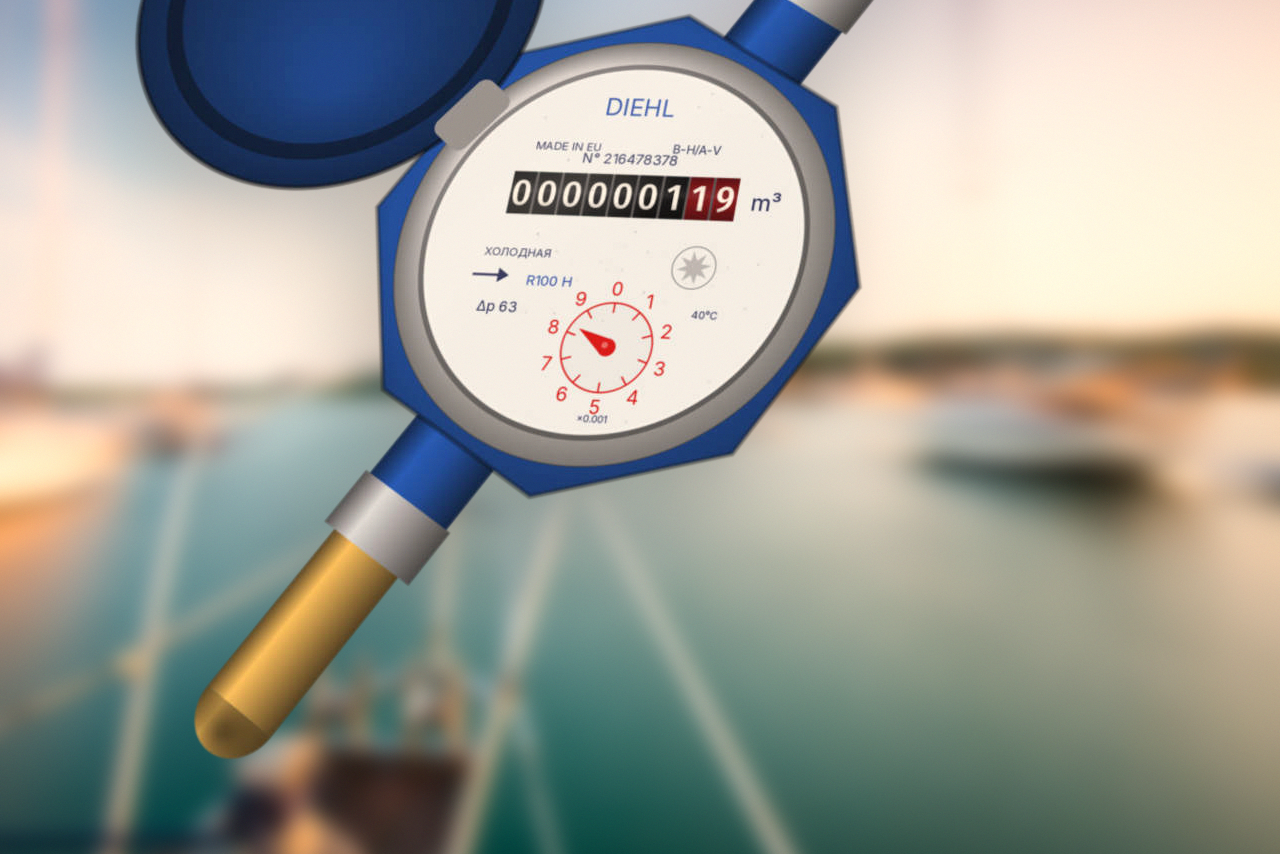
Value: 1.198
